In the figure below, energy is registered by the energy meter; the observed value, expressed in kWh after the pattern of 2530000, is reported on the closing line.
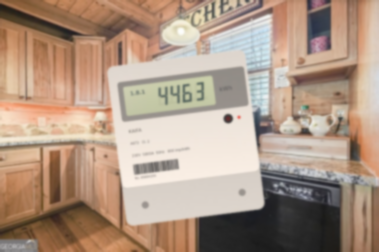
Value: 4463
